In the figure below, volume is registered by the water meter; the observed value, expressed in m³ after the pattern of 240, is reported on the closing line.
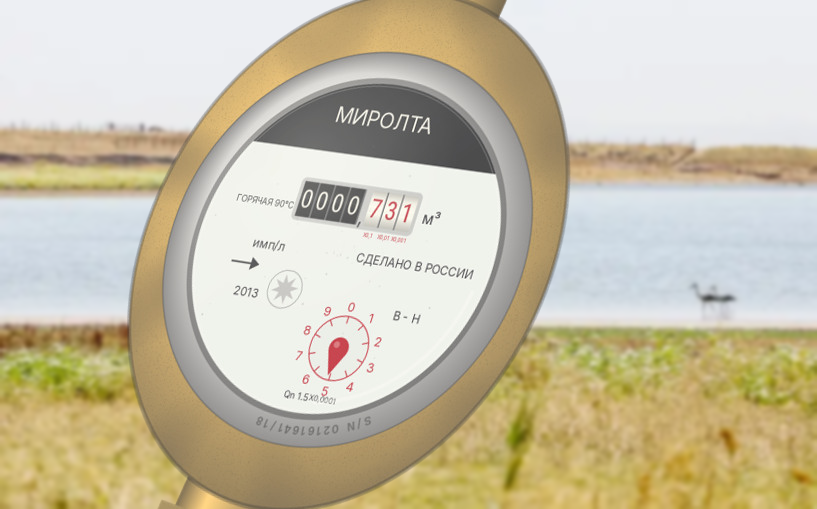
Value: 0.7315
